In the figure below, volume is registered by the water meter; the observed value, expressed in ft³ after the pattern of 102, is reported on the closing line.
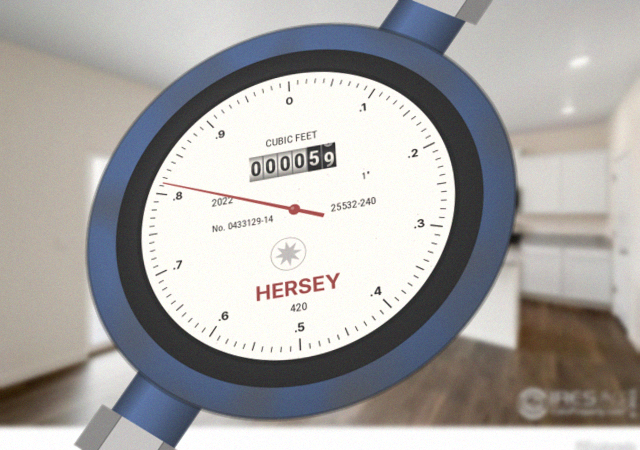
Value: 58.81
